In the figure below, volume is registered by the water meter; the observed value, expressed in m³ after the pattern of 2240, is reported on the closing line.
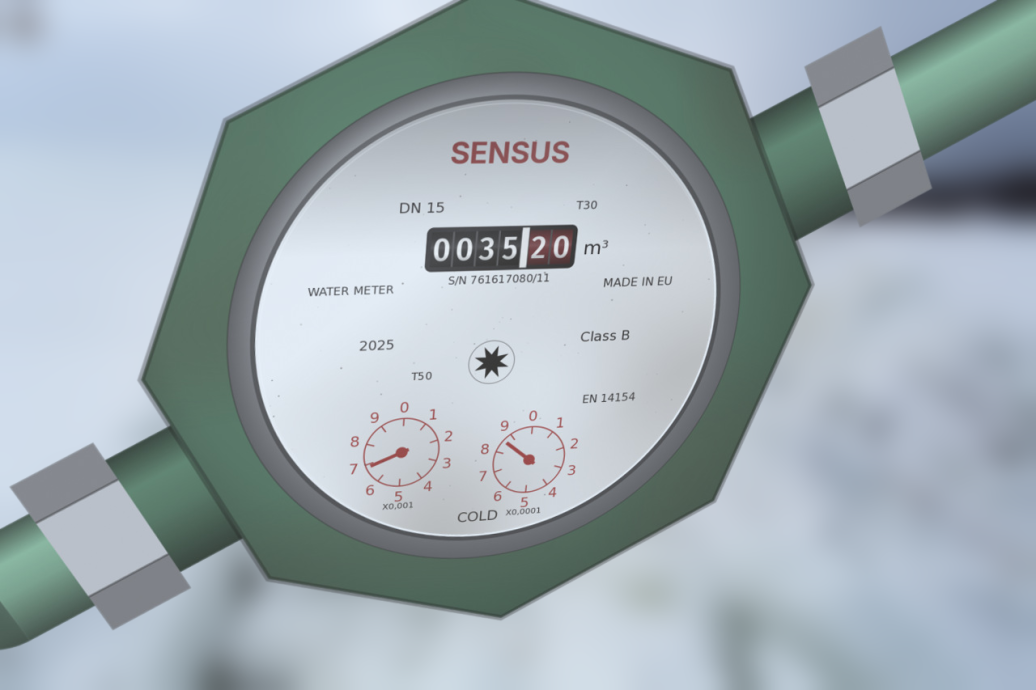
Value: 35.2068
